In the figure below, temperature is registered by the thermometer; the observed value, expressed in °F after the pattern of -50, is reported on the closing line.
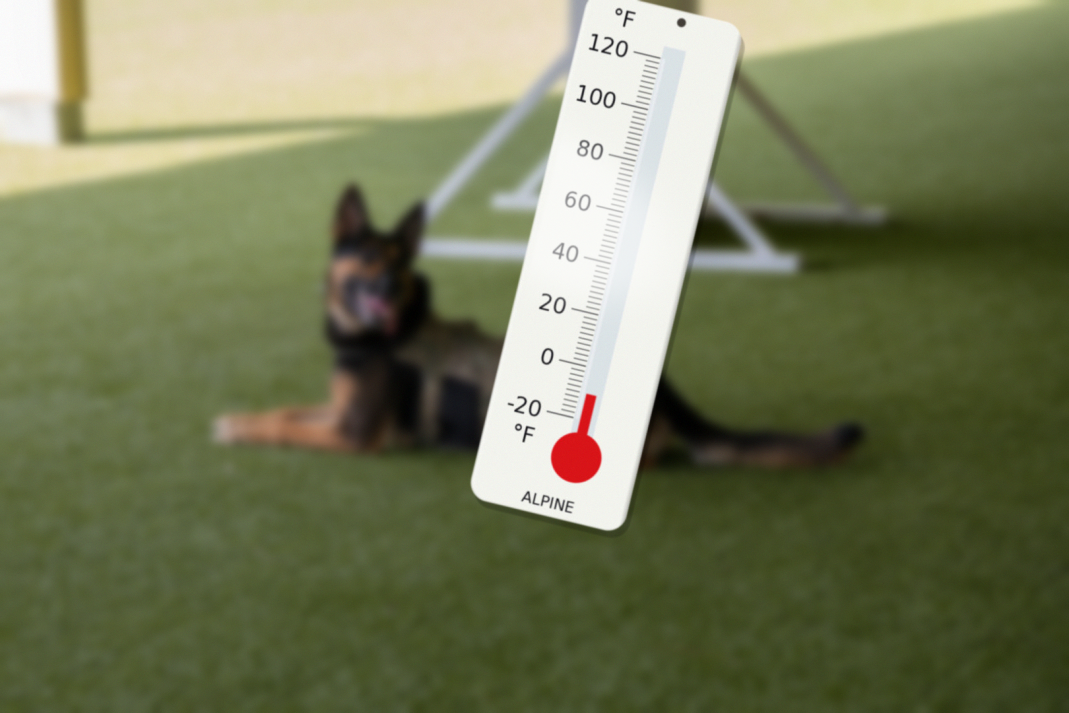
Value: -10
